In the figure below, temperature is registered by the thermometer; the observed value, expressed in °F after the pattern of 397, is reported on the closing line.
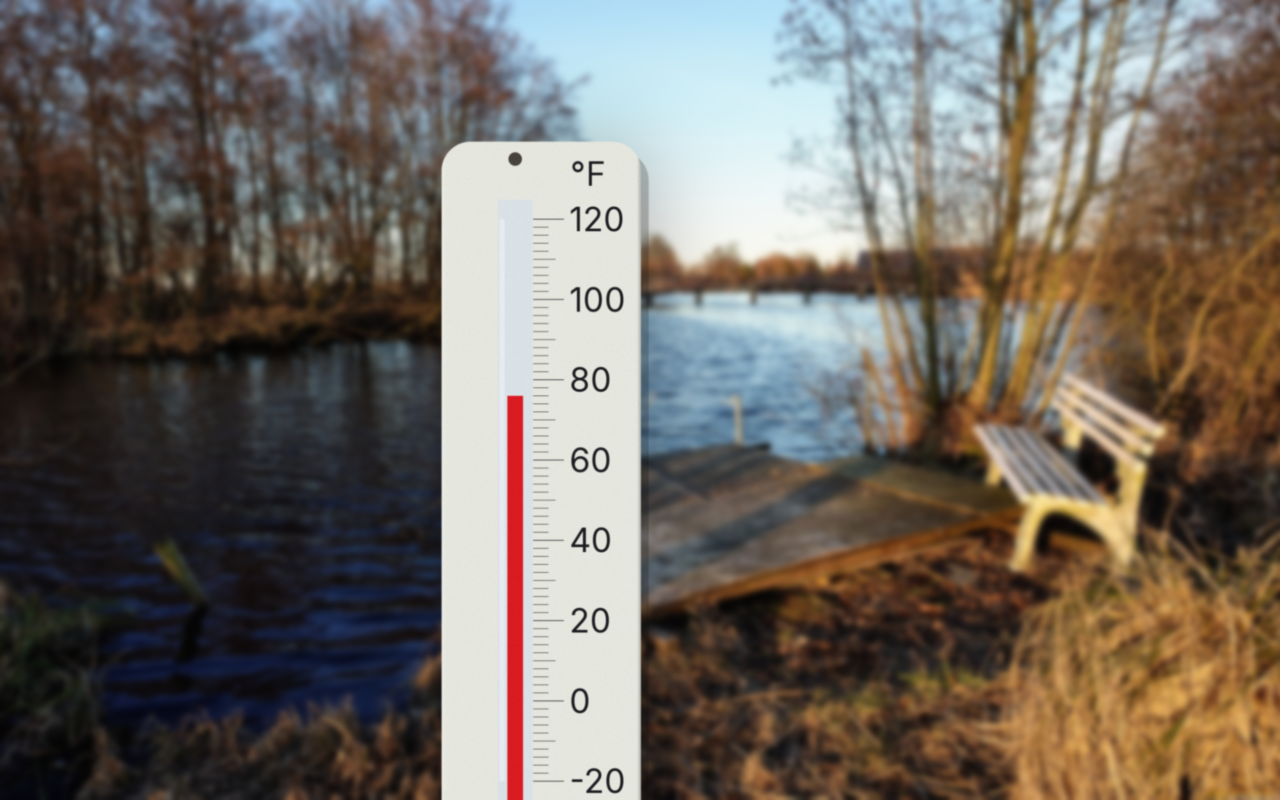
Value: 76
